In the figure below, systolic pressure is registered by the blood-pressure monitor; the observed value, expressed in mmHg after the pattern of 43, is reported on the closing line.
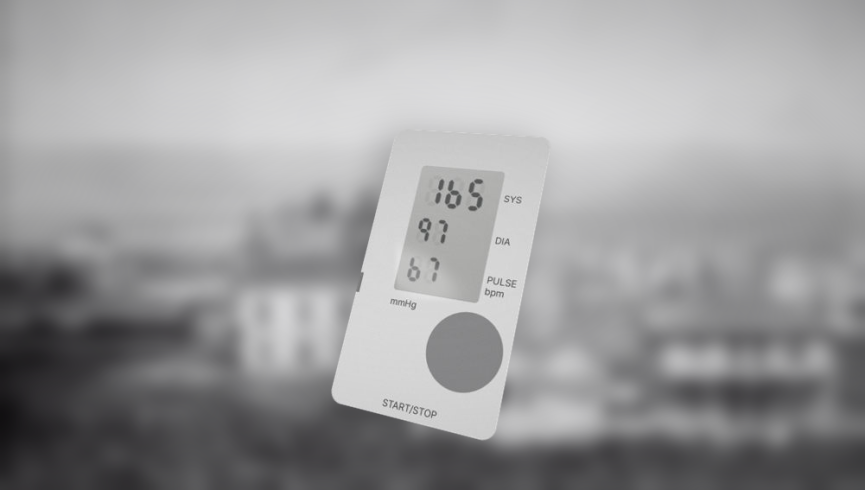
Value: 165
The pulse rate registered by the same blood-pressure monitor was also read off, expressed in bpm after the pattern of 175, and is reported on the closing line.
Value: 67
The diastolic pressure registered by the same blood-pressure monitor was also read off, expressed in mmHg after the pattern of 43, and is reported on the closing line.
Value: 97
